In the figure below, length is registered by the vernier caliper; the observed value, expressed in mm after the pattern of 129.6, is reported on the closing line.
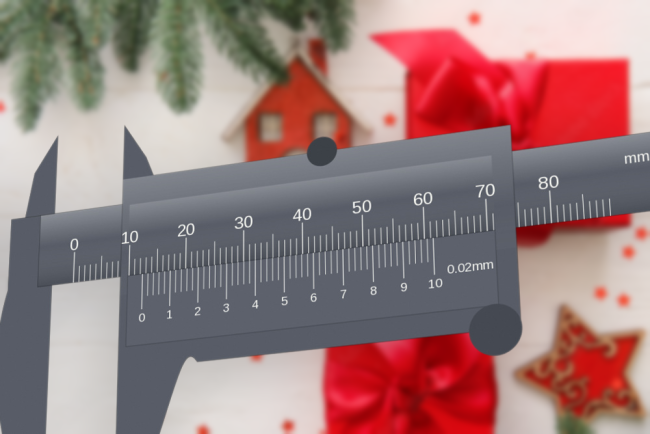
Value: 12.4
